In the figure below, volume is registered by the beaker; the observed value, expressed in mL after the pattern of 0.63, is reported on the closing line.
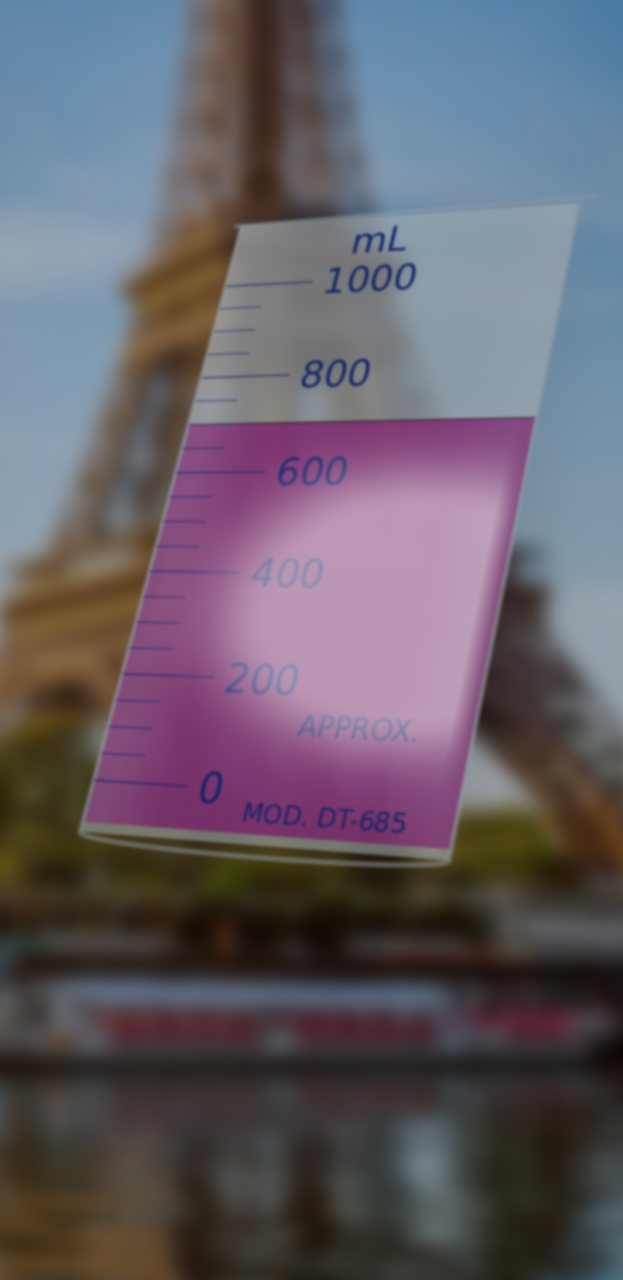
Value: 700
